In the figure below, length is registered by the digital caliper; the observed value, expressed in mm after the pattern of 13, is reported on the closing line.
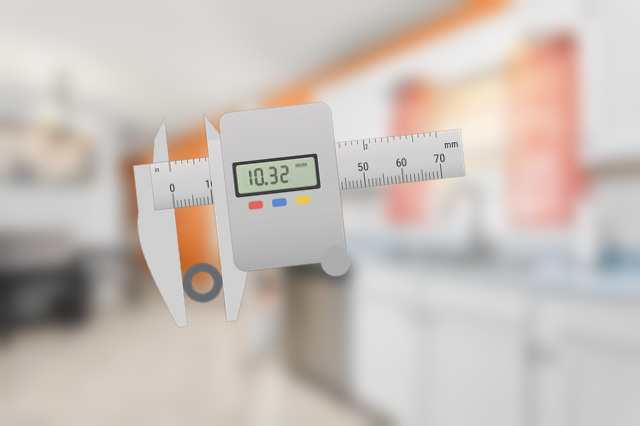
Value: 10.32
